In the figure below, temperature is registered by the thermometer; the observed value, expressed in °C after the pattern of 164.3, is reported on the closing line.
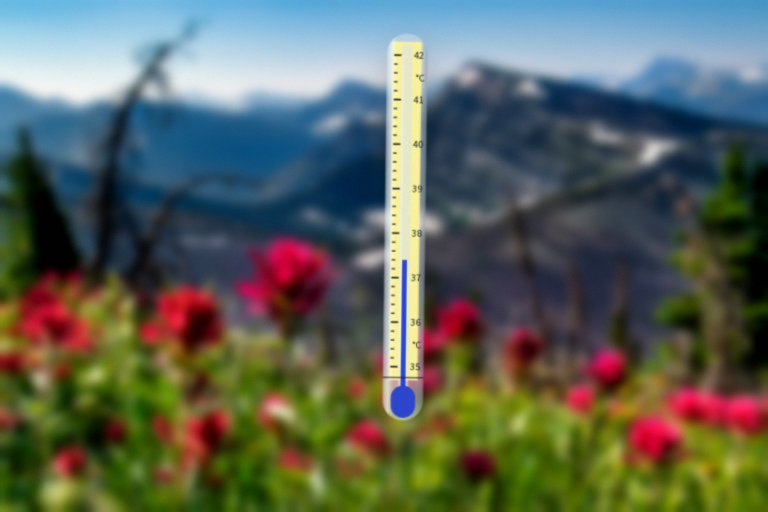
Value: 37.4
